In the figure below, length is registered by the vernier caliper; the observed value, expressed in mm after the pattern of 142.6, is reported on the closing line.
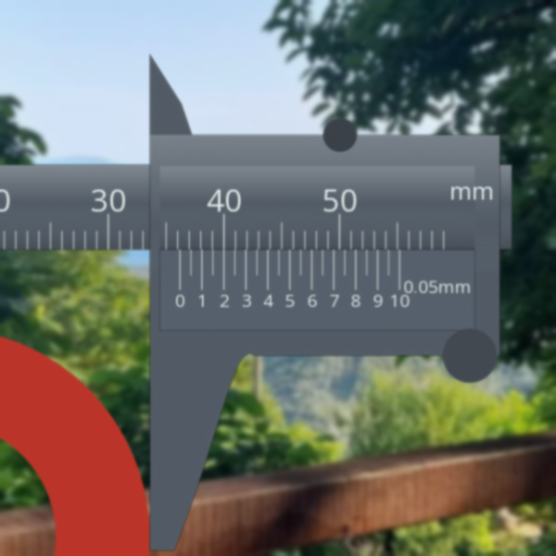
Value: 36.2
